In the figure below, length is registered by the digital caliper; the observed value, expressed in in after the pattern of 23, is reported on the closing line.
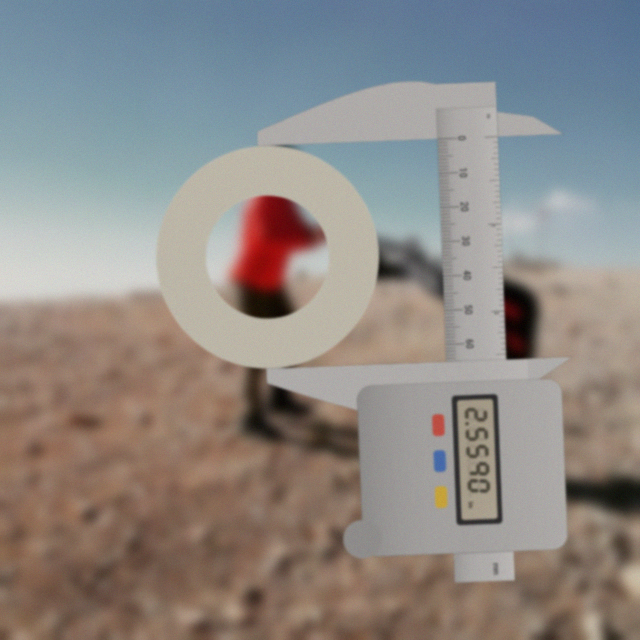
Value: 2.5590
